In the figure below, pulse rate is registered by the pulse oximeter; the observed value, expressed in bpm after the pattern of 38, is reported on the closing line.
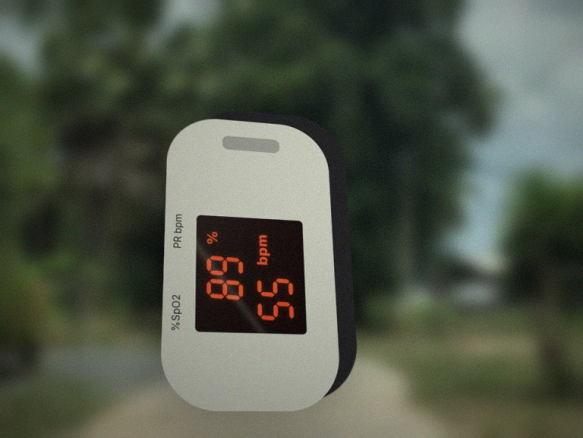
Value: 55
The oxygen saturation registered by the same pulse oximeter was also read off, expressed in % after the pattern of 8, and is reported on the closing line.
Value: 89
